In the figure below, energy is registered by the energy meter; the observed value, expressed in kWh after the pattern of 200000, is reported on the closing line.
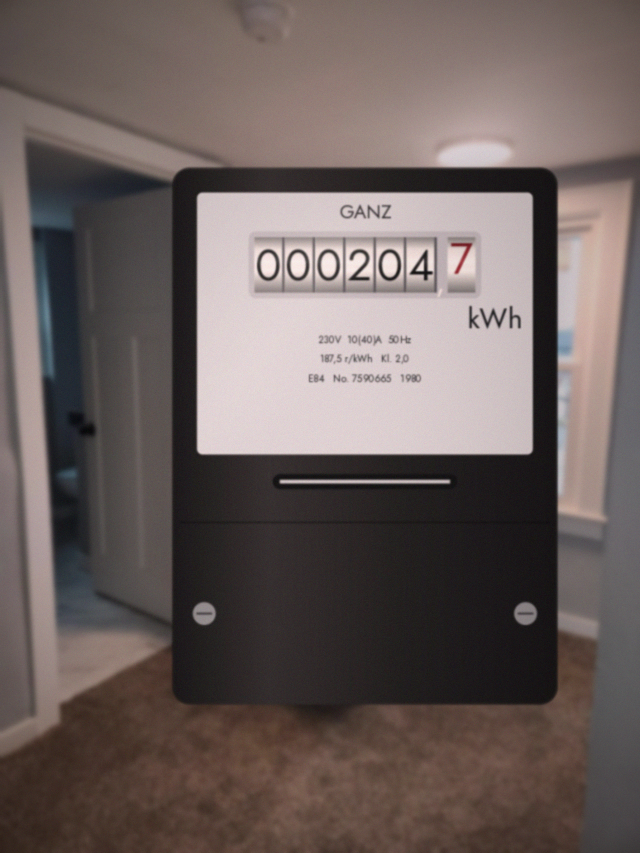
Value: 204.7
